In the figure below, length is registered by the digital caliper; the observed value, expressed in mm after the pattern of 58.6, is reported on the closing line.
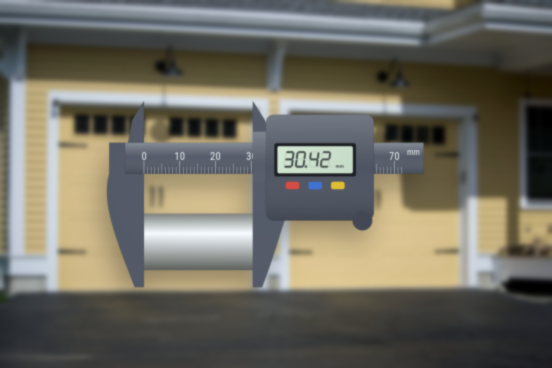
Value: 30.42
